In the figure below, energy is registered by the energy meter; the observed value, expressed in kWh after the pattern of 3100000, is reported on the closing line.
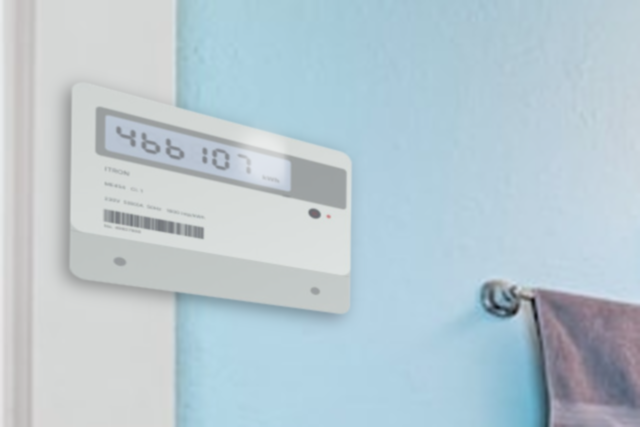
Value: 466107
